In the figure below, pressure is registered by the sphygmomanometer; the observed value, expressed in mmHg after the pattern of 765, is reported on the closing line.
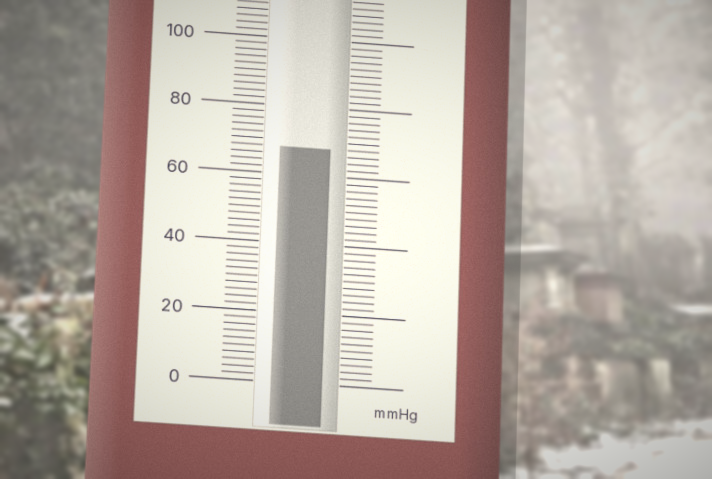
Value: 68
